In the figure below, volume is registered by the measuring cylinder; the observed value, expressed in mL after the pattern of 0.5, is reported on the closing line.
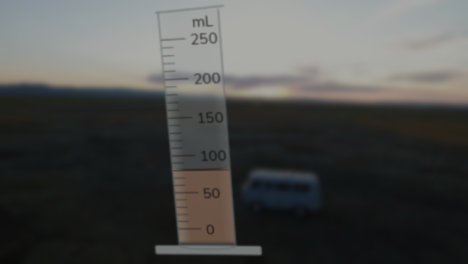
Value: 80
